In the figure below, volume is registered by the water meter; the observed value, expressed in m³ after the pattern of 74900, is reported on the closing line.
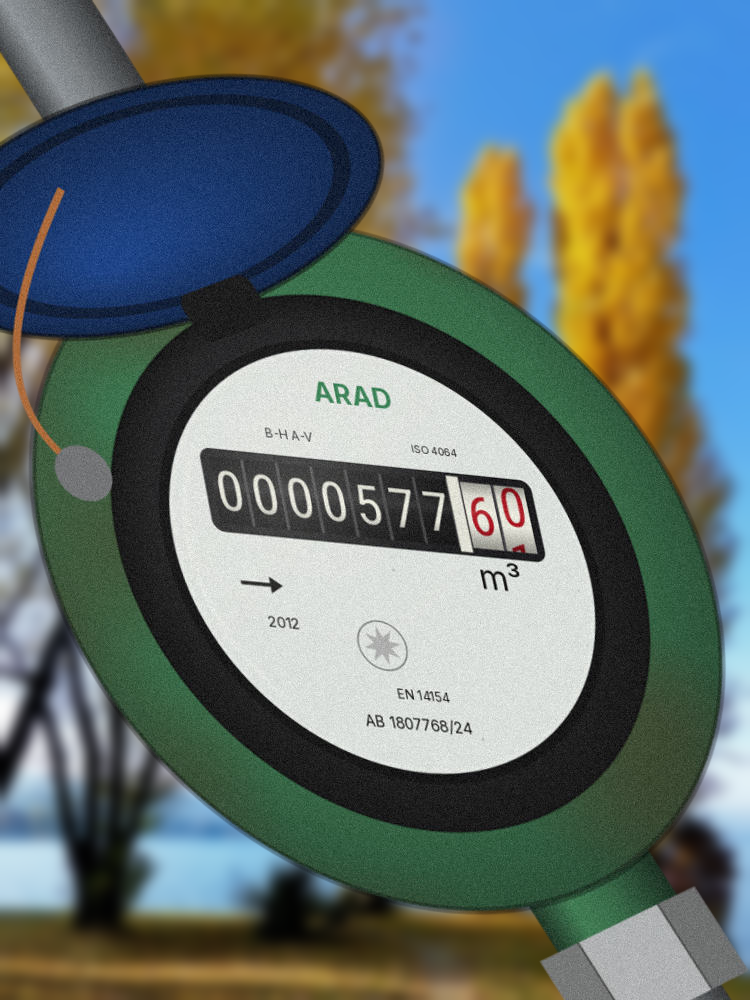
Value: 577.60
